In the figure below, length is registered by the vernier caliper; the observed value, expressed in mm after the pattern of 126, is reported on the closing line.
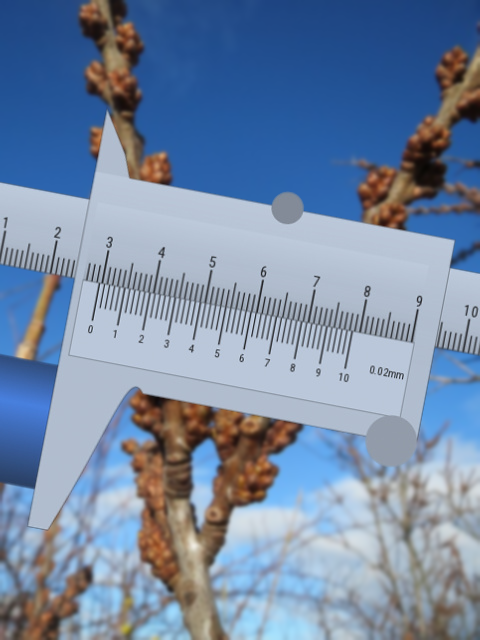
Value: 29.5
